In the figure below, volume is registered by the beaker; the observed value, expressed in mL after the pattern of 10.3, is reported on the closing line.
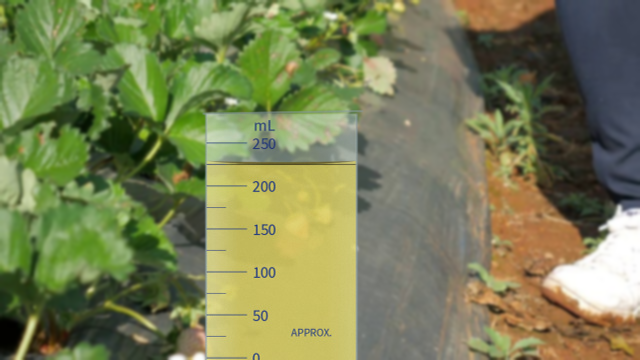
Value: 225
